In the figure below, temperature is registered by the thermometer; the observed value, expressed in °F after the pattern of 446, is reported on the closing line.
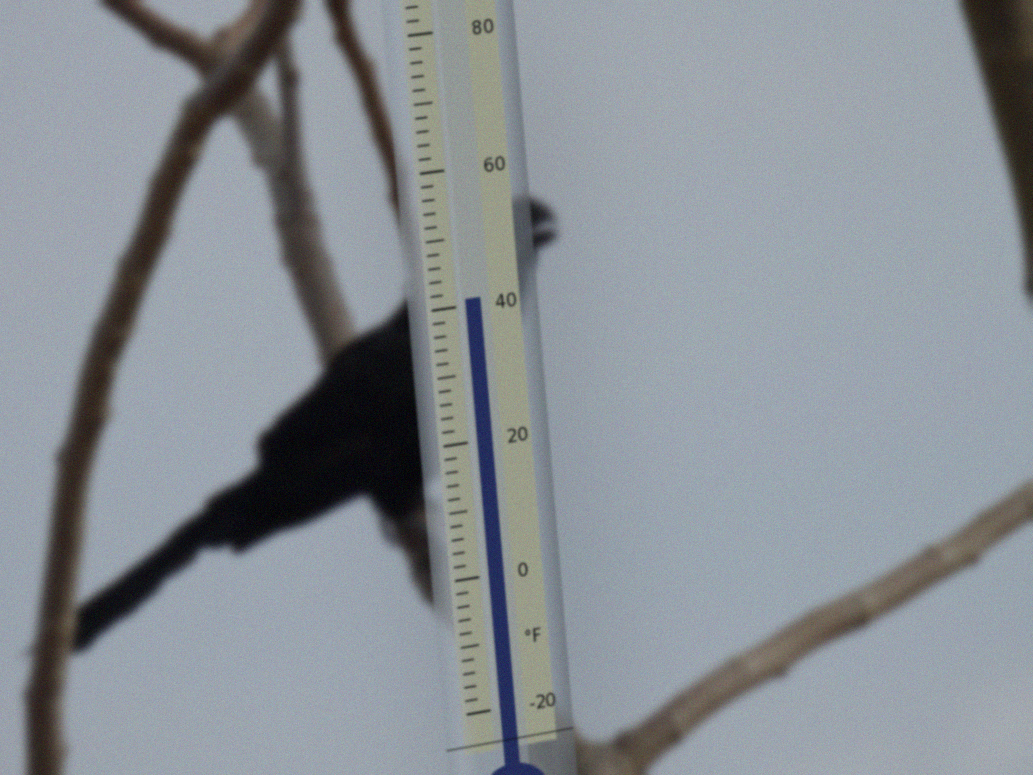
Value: 41
